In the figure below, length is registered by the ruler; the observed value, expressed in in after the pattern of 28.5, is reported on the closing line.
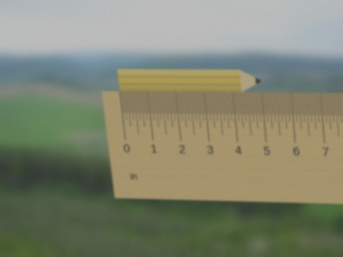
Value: 5
